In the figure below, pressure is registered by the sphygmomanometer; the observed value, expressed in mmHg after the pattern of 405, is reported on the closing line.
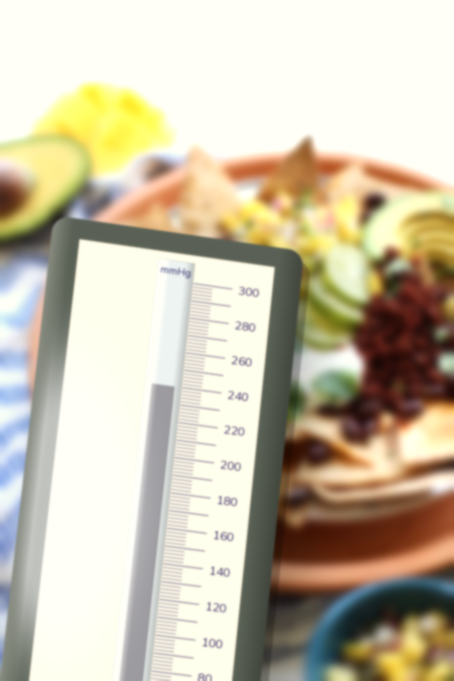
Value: 240
